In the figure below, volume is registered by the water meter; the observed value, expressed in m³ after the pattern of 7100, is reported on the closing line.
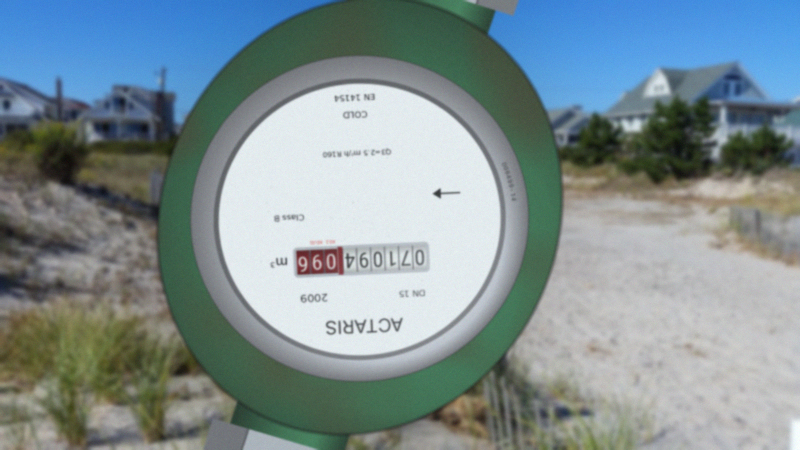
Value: 71094.096
